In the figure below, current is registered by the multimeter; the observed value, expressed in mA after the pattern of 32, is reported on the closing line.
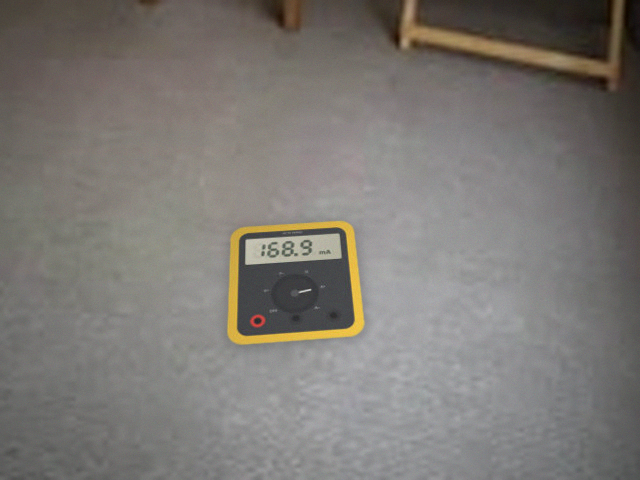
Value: 168.9
